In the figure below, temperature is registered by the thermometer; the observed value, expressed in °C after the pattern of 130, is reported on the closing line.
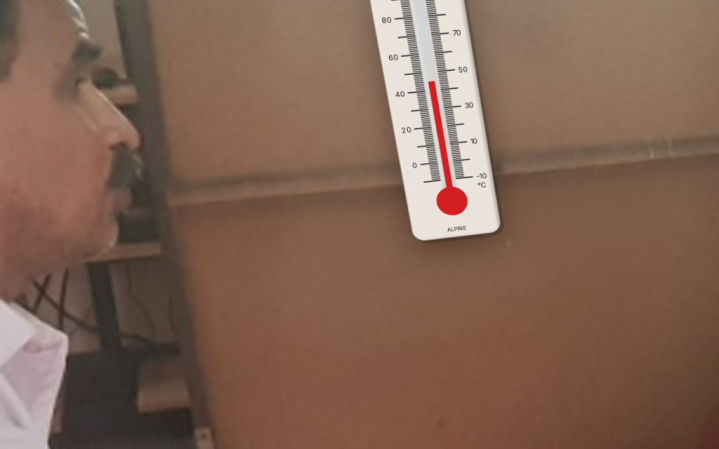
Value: 45
